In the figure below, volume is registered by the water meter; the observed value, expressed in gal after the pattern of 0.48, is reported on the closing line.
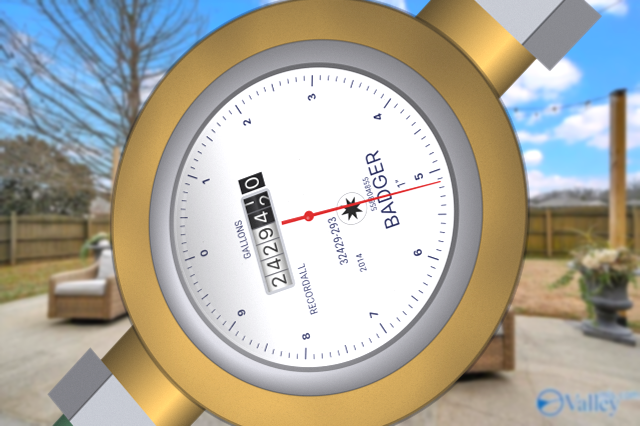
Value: 2429415.1
